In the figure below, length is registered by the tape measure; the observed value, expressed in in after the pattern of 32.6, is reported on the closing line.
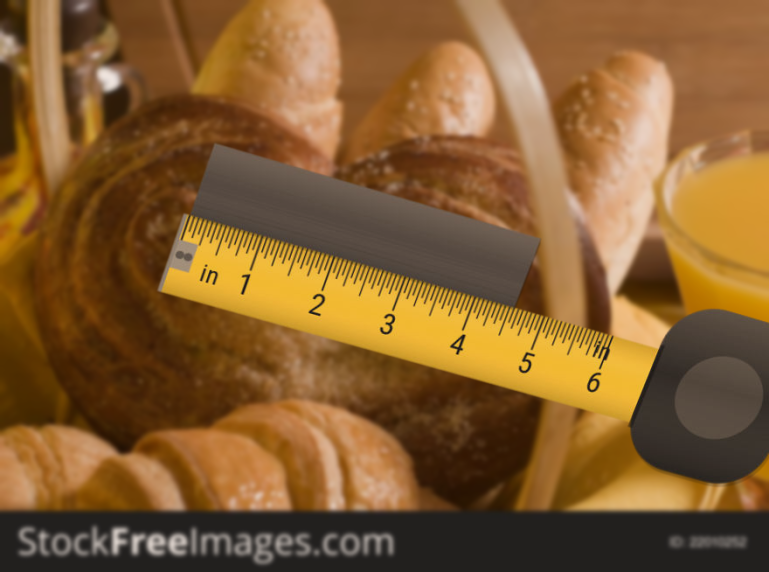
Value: 4.5625
